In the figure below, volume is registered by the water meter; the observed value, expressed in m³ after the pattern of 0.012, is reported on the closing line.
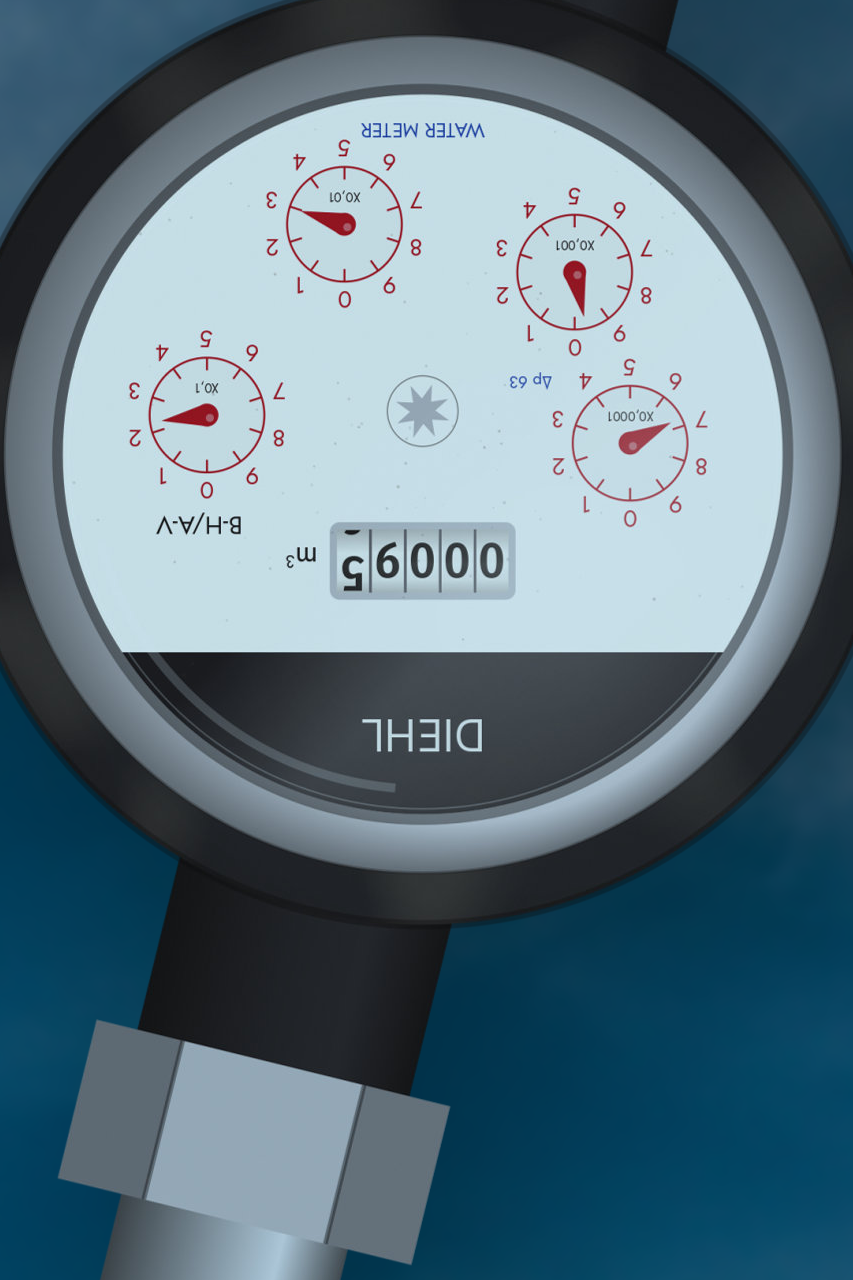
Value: 95.2296
